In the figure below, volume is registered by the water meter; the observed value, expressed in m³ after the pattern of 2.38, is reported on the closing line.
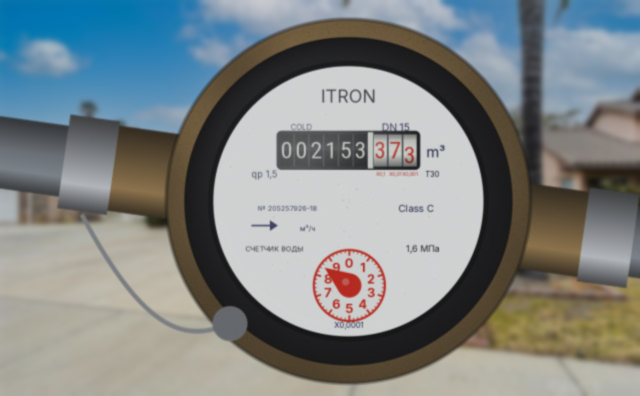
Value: 2153.3728
